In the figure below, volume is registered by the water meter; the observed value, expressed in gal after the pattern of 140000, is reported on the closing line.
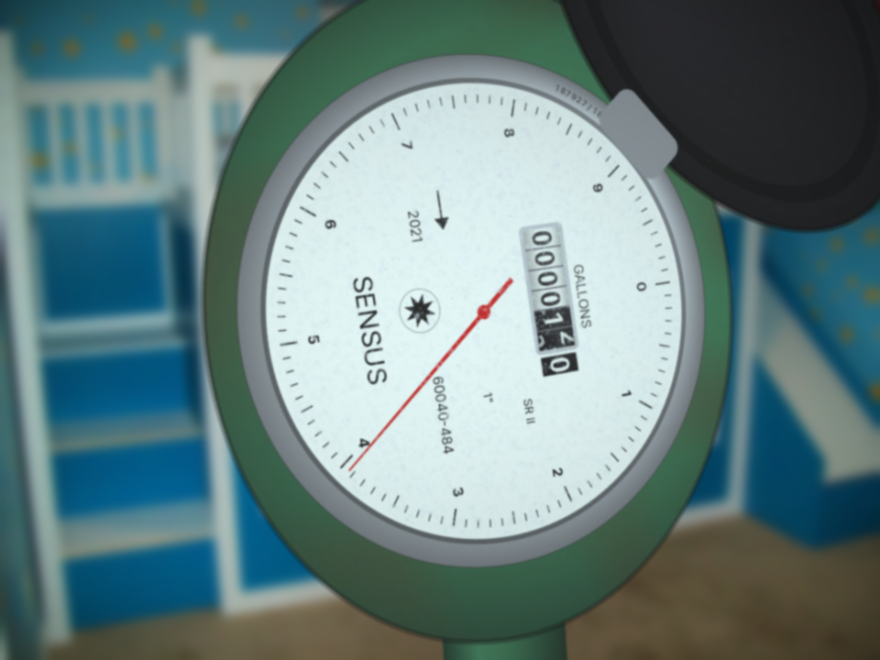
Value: 123.9
